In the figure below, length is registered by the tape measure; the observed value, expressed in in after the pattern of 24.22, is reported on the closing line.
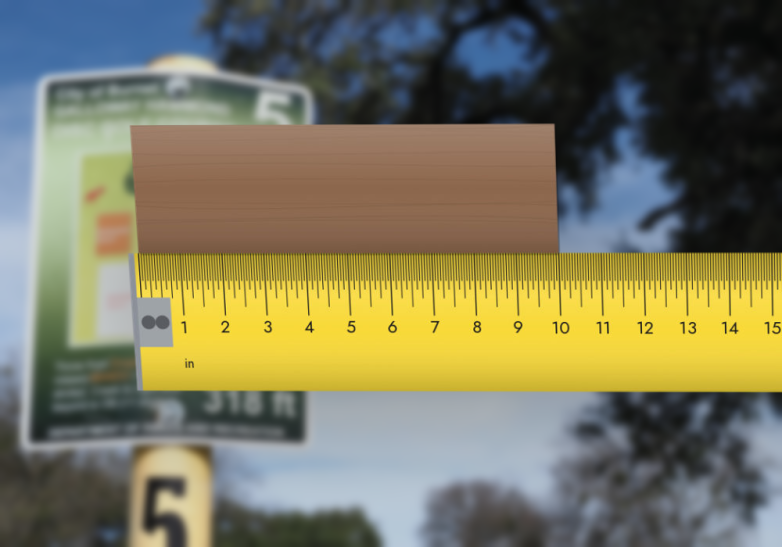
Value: 10
